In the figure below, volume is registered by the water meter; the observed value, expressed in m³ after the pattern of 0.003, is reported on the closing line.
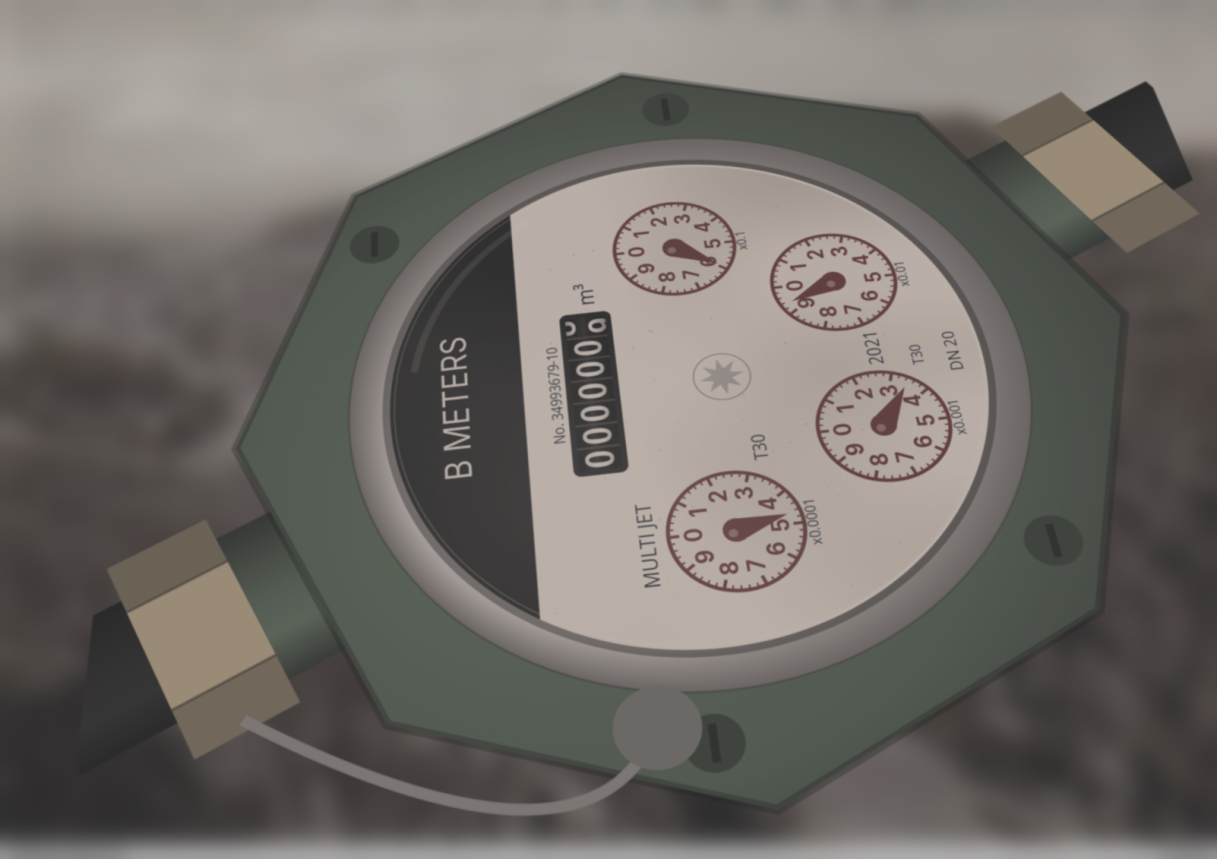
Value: 8.5934
